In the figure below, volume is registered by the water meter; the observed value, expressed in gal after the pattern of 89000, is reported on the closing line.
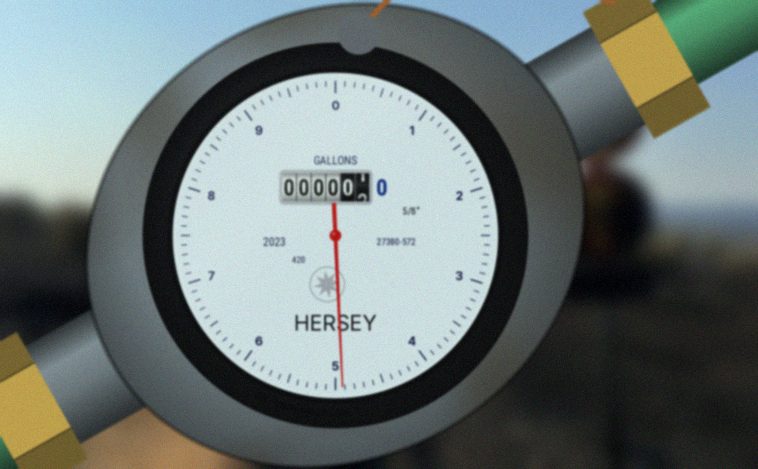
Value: 14.9
